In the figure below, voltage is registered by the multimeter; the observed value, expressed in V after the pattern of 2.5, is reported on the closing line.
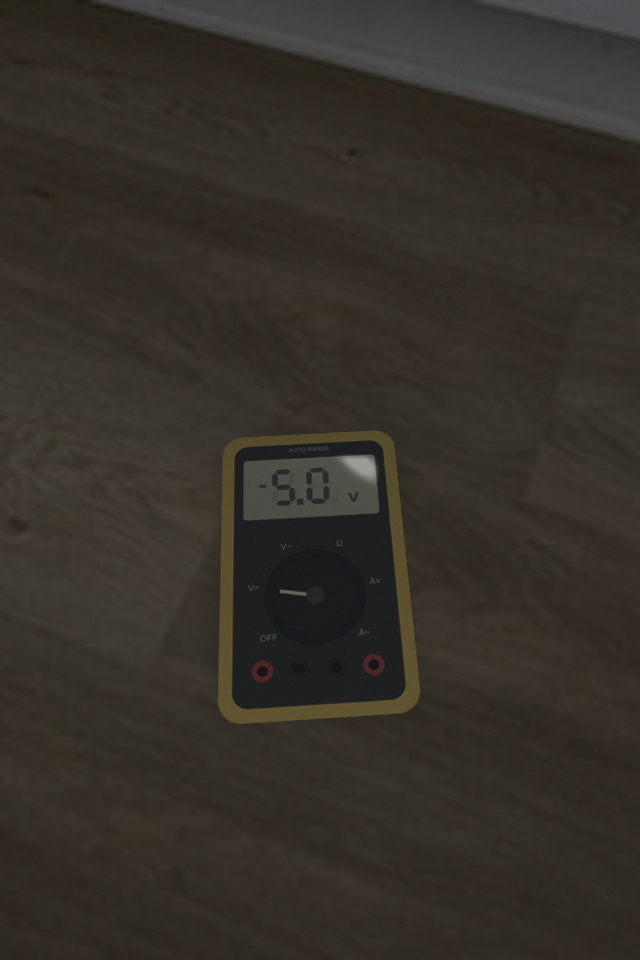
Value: -5.0
